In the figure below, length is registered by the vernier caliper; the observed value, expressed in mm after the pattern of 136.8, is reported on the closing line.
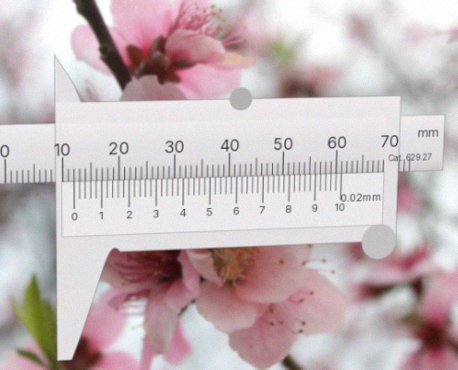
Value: 12.0
